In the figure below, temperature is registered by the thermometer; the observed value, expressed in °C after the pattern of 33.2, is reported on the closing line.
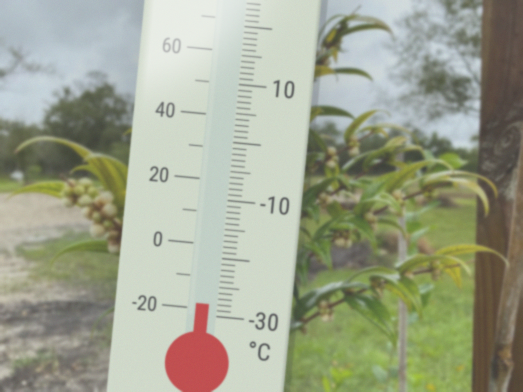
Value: -28
